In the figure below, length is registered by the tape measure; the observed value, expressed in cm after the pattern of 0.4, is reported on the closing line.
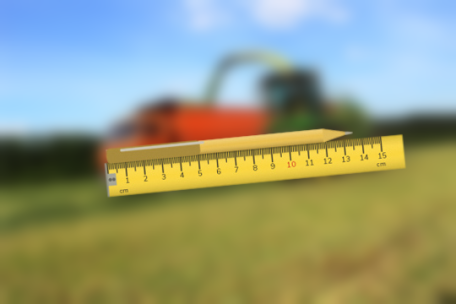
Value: 13.5
